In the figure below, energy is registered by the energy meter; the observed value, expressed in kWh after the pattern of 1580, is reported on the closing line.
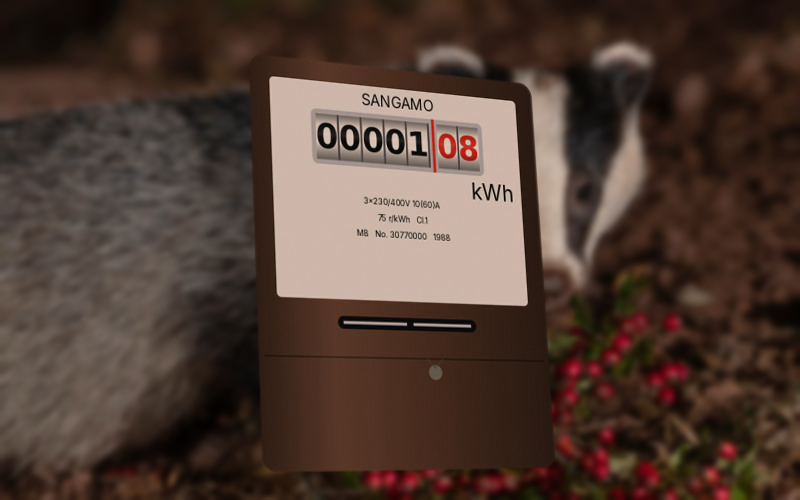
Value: 1.08
